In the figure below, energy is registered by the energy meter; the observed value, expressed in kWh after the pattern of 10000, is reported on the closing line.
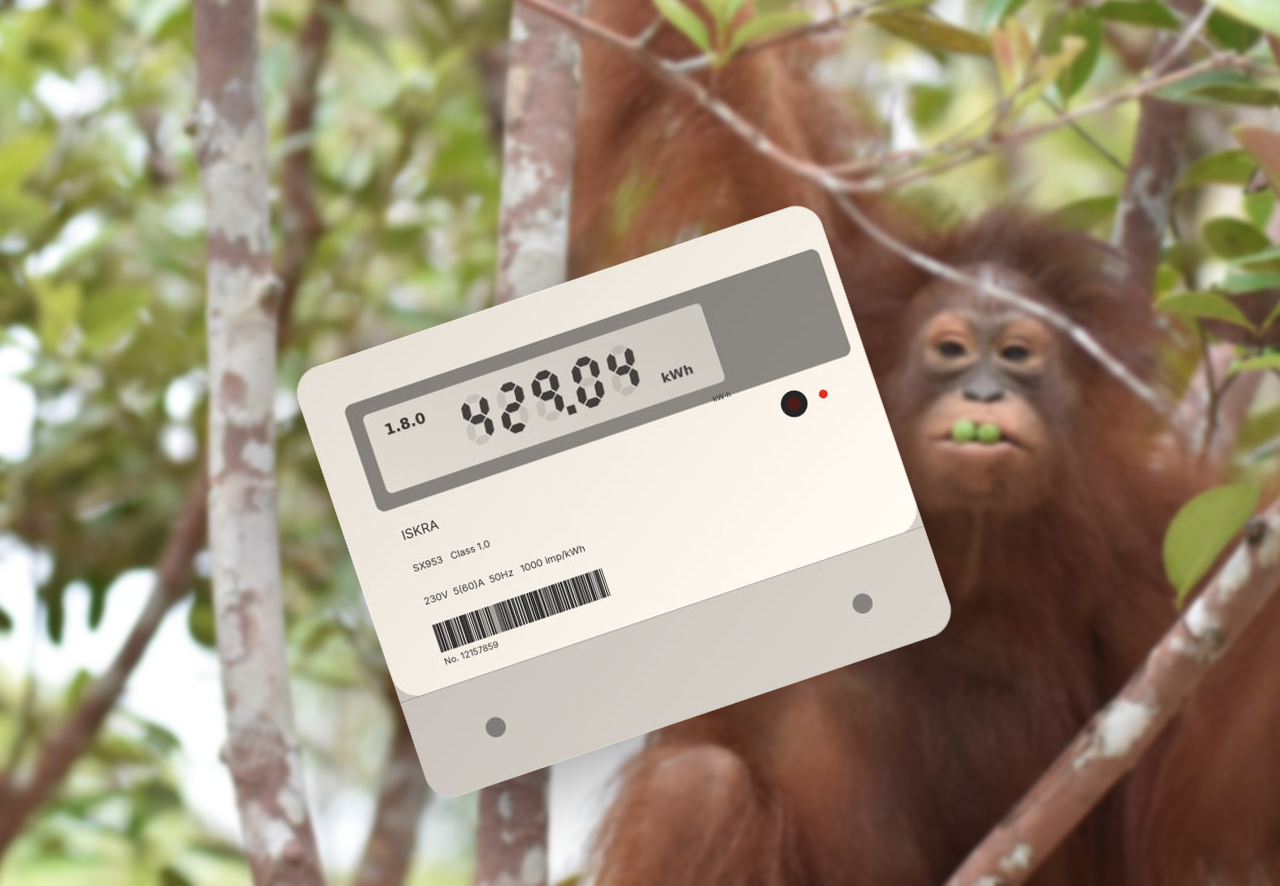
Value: 429.04
